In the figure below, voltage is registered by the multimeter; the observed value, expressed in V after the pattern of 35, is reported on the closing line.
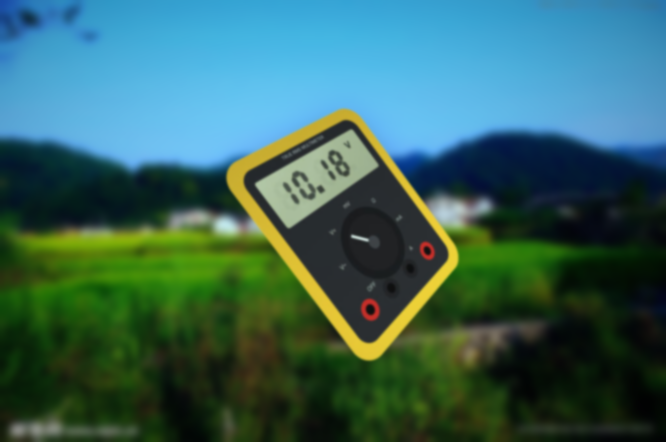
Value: 10.18
